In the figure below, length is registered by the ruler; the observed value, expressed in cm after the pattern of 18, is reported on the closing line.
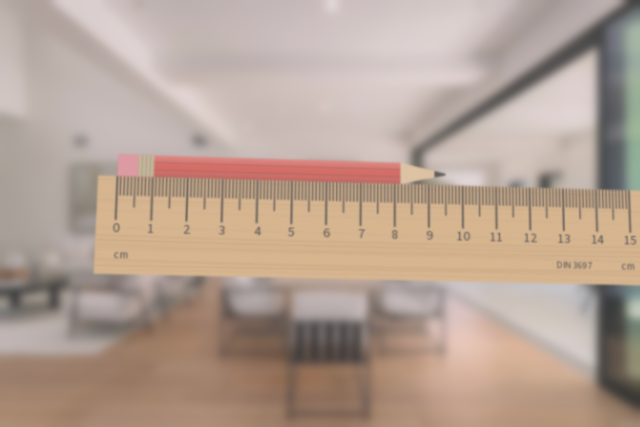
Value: 9.5
